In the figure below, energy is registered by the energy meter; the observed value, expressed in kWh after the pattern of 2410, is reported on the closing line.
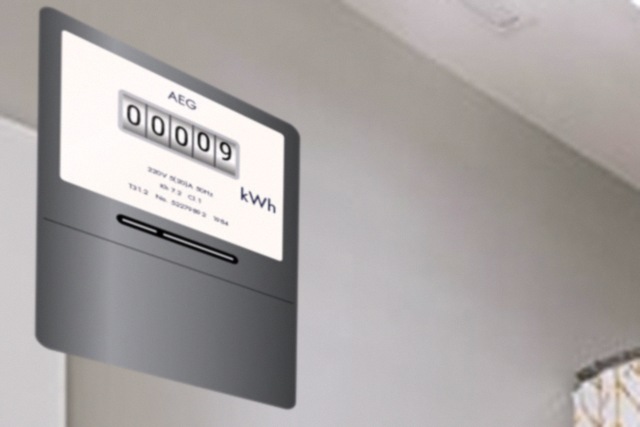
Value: 9
